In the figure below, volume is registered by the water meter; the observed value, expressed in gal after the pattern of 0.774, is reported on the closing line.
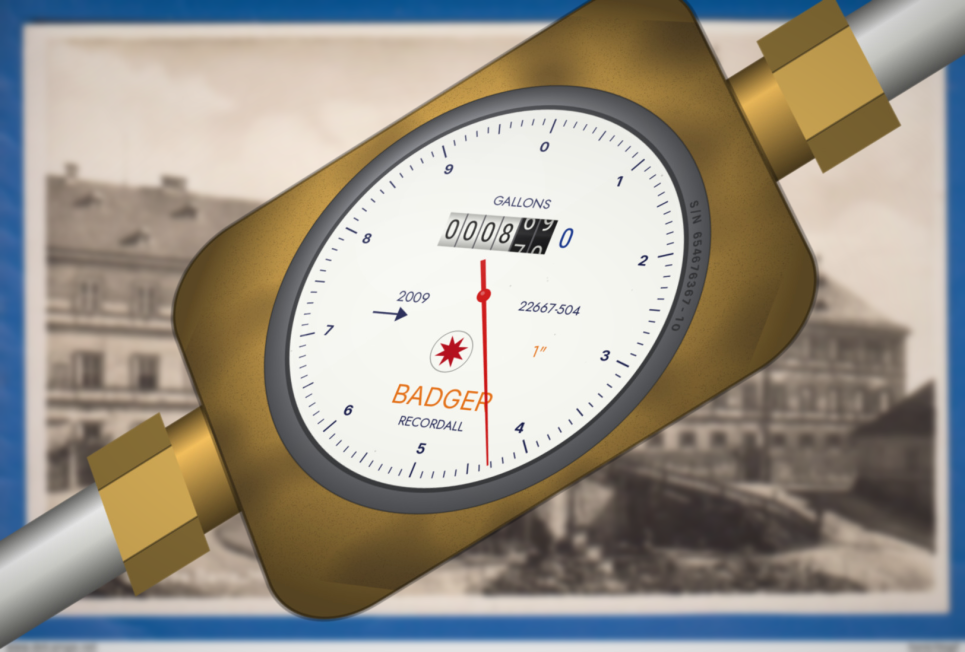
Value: 8694.3
